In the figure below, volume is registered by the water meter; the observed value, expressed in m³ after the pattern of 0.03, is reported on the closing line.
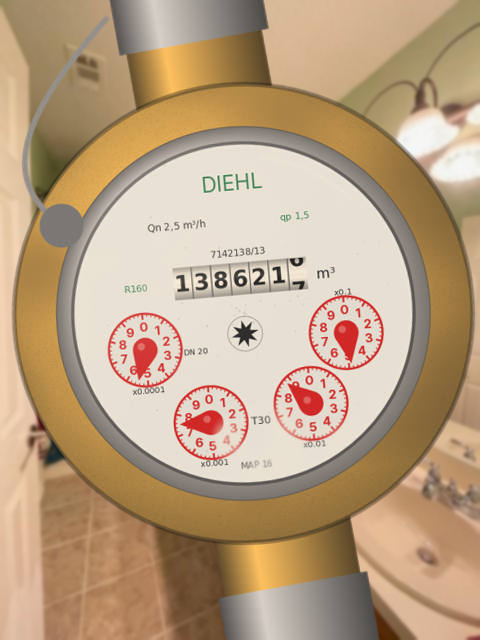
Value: 1386216.4875
